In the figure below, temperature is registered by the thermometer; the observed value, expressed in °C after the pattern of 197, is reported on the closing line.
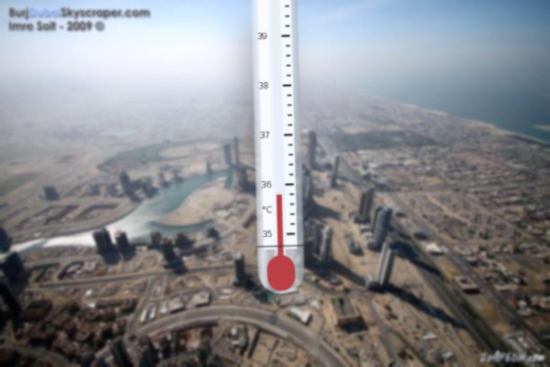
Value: 35.8
